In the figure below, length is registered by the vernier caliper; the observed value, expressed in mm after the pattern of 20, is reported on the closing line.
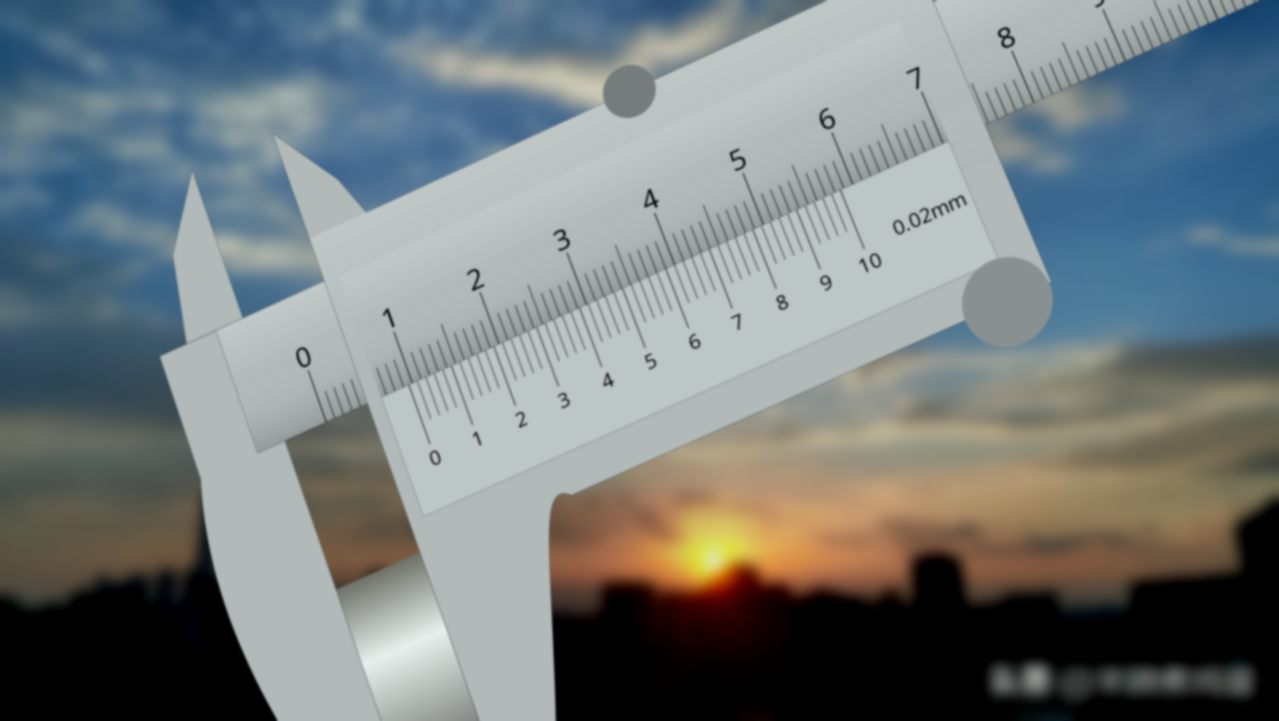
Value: 9.6
